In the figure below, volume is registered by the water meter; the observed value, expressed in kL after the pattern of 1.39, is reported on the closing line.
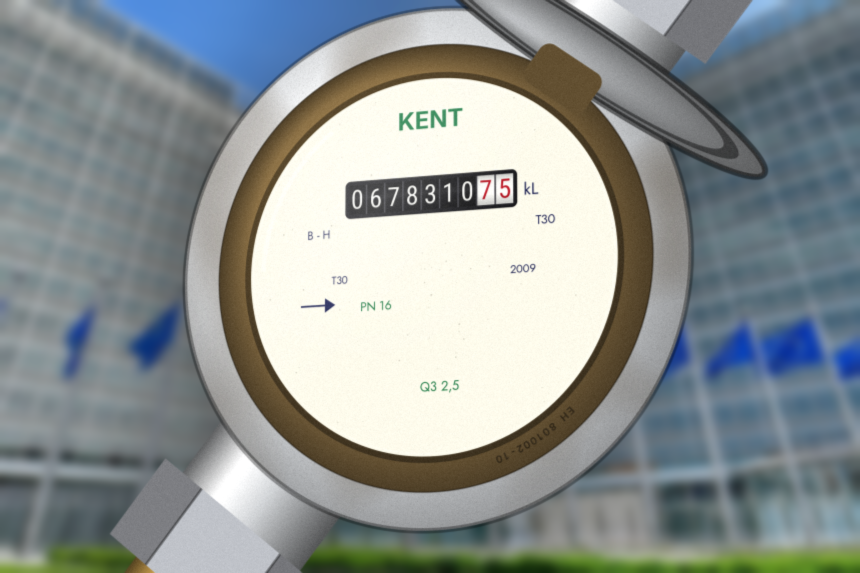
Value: 678310.75
